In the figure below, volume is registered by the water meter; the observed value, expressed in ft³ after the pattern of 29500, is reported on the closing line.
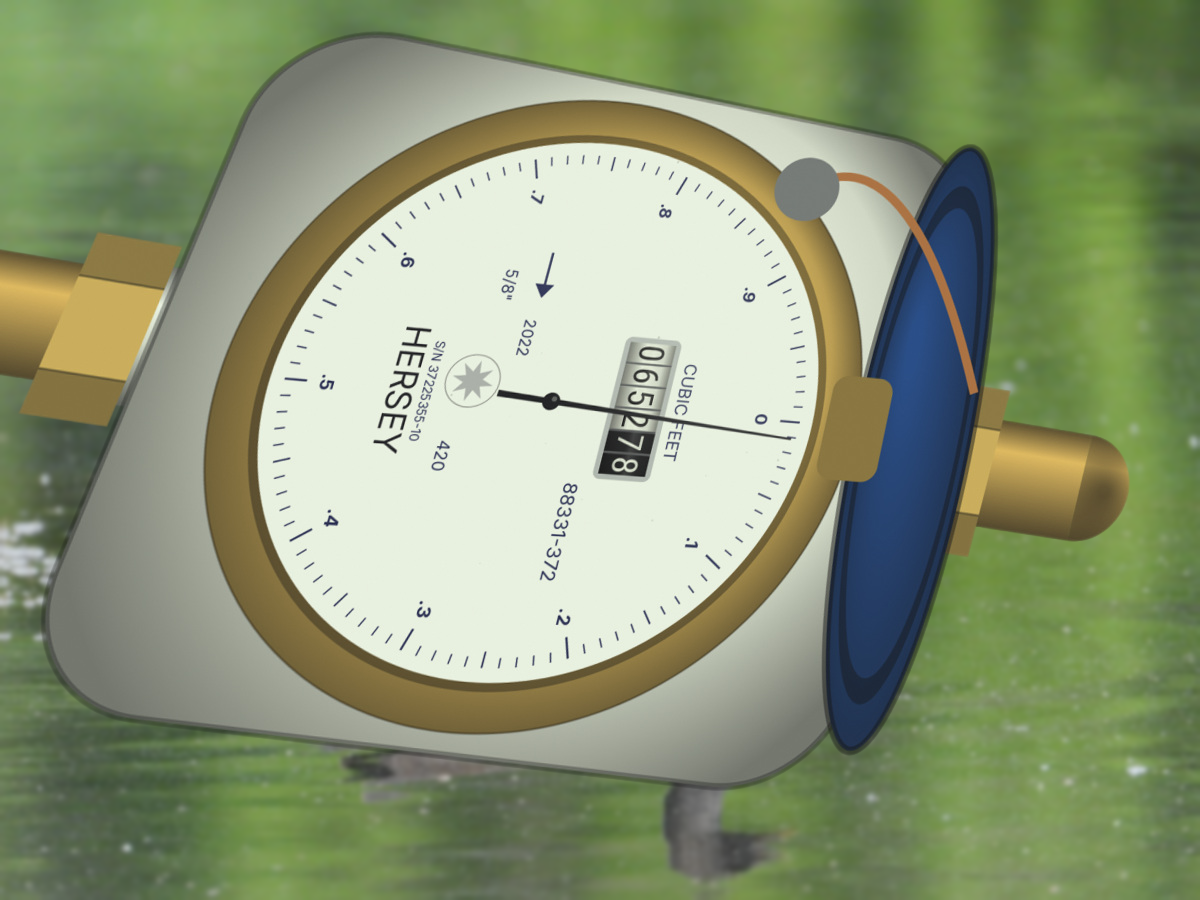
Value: 65278.01
